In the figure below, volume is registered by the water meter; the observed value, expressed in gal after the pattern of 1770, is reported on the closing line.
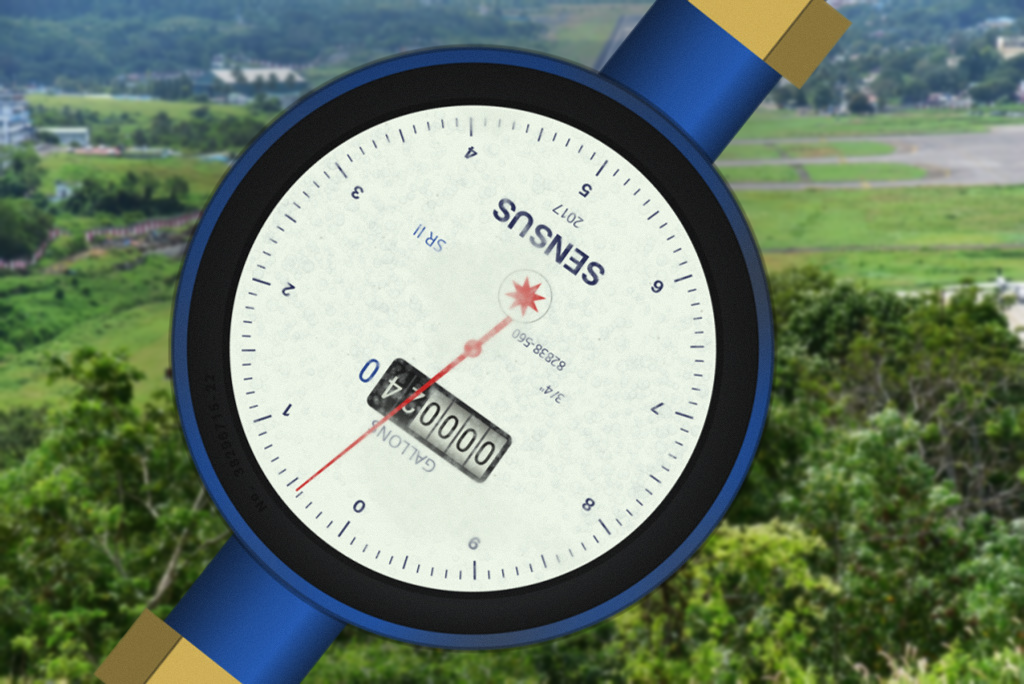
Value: 240.4
